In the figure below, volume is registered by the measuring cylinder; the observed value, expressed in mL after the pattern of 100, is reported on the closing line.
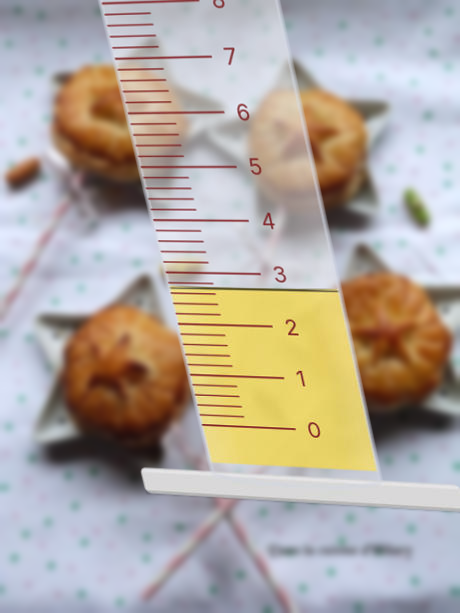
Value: 2.7
